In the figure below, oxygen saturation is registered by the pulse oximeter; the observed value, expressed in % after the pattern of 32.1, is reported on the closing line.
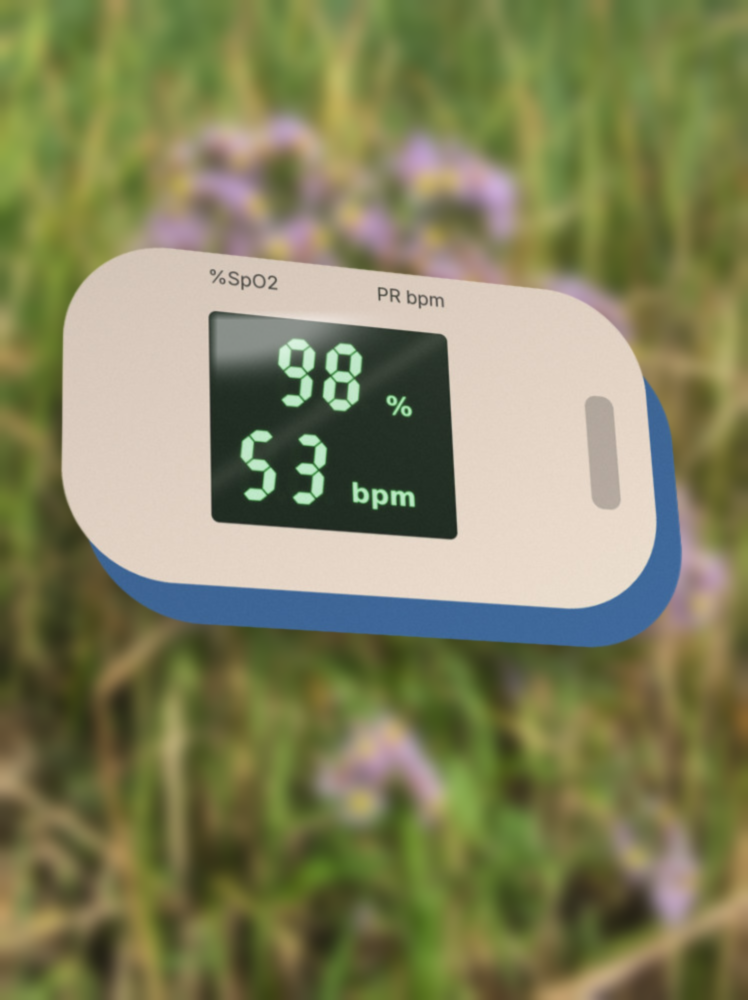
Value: 98
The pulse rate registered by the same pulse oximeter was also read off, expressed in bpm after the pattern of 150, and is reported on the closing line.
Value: 53
